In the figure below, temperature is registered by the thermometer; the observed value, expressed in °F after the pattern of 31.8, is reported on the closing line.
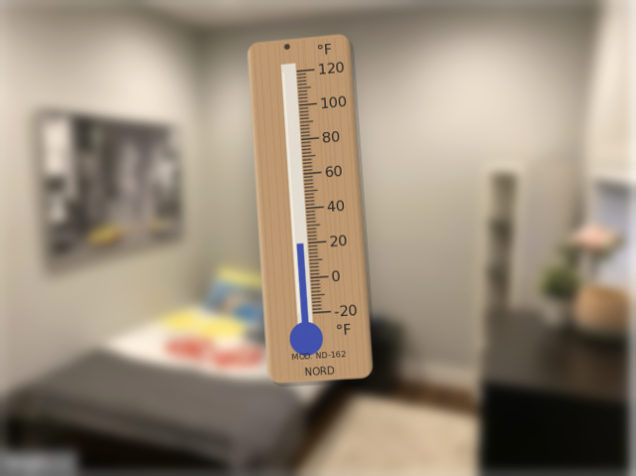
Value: 20
